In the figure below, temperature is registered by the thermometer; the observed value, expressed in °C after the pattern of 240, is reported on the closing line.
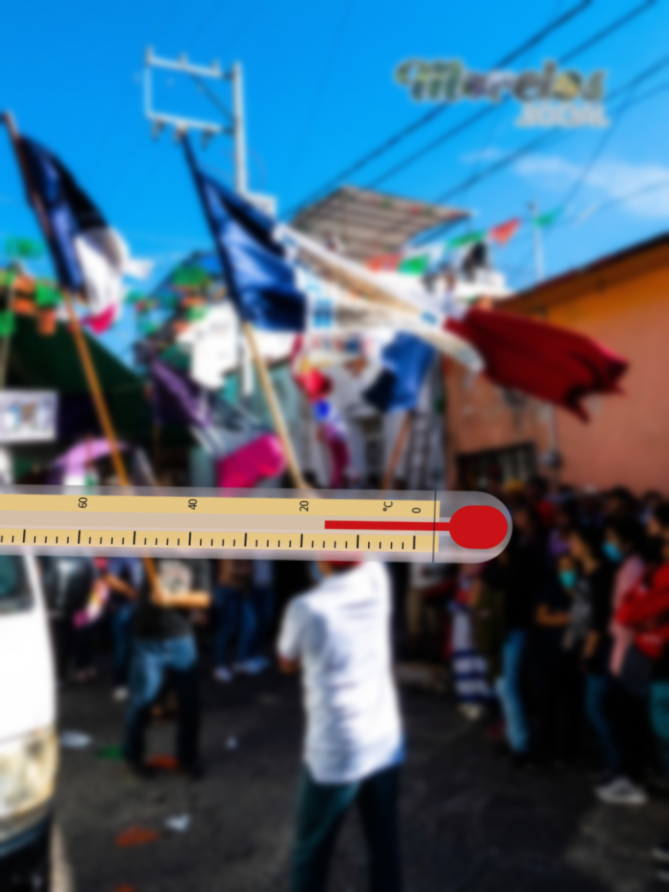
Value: 16
